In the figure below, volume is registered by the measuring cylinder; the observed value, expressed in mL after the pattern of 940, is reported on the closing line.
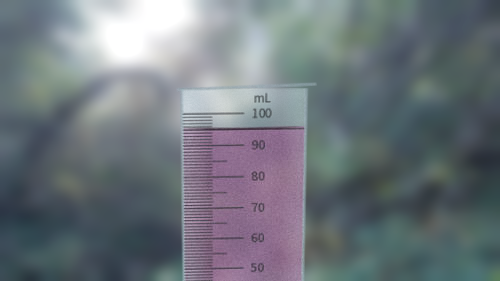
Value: 95
